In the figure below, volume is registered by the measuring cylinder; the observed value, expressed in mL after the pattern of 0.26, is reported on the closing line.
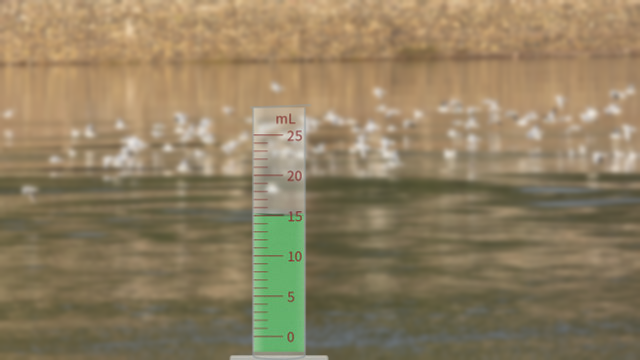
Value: 15
